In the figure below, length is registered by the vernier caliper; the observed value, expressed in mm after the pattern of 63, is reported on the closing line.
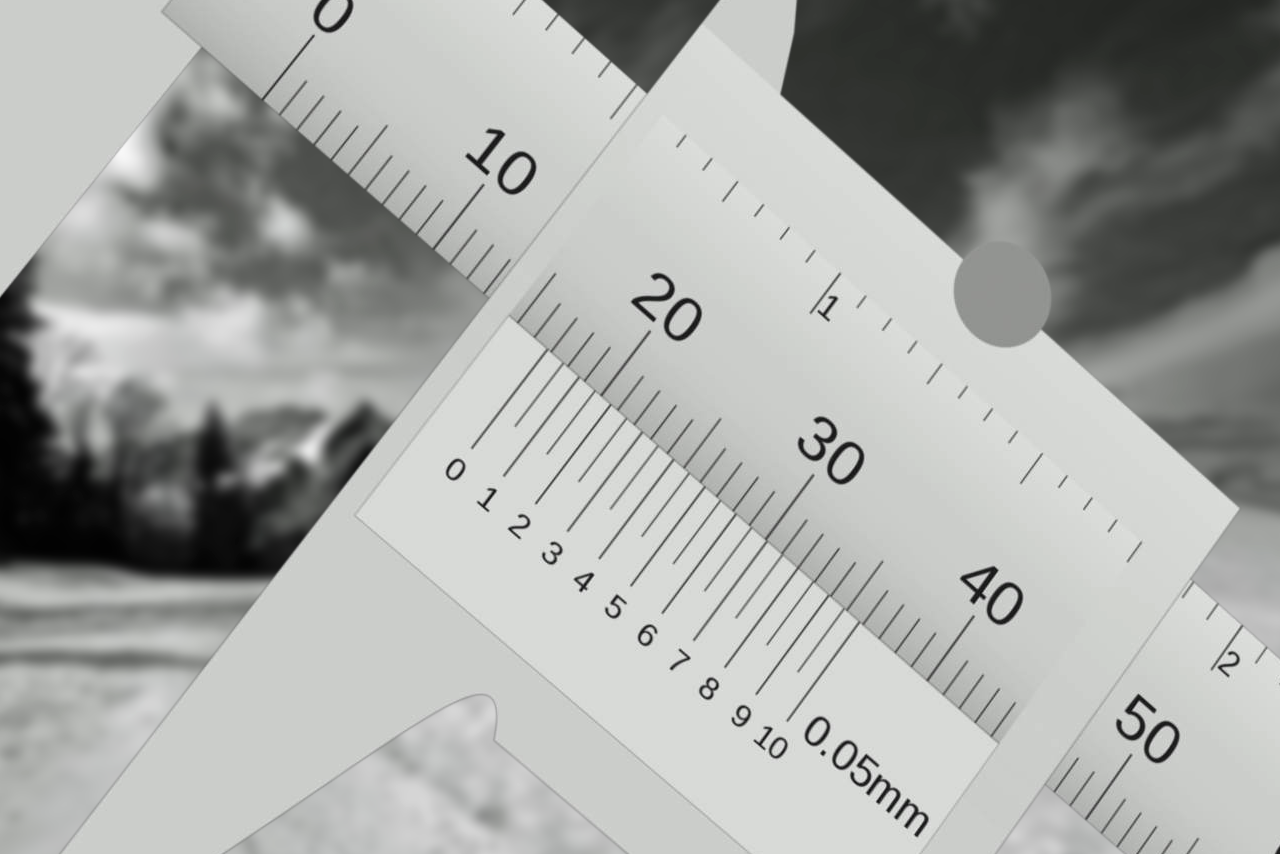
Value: 16.8
